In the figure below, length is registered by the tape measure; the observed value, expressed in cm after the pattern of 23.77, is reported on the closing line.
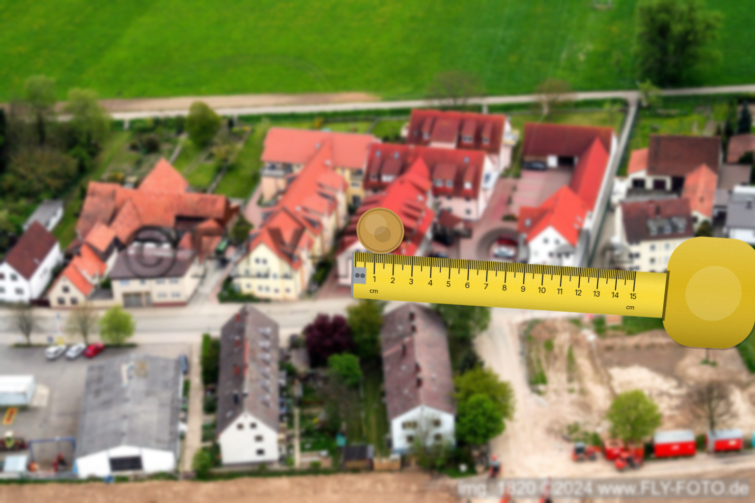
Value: 2.5
